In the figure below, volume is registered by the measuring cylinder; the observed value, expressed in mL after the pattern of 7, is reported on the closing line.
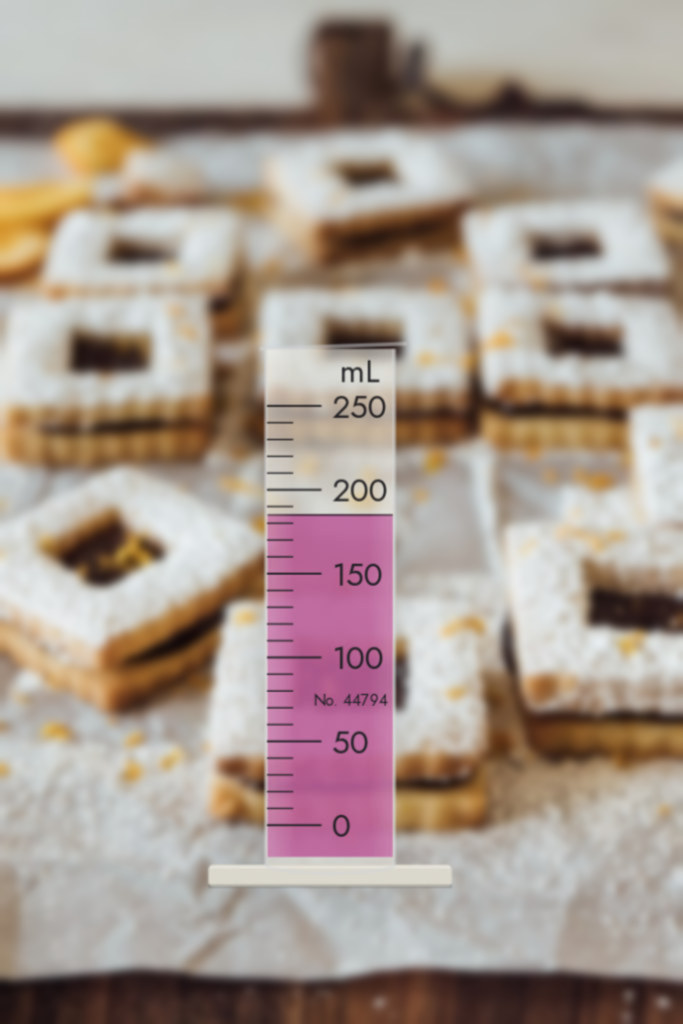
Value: 185
